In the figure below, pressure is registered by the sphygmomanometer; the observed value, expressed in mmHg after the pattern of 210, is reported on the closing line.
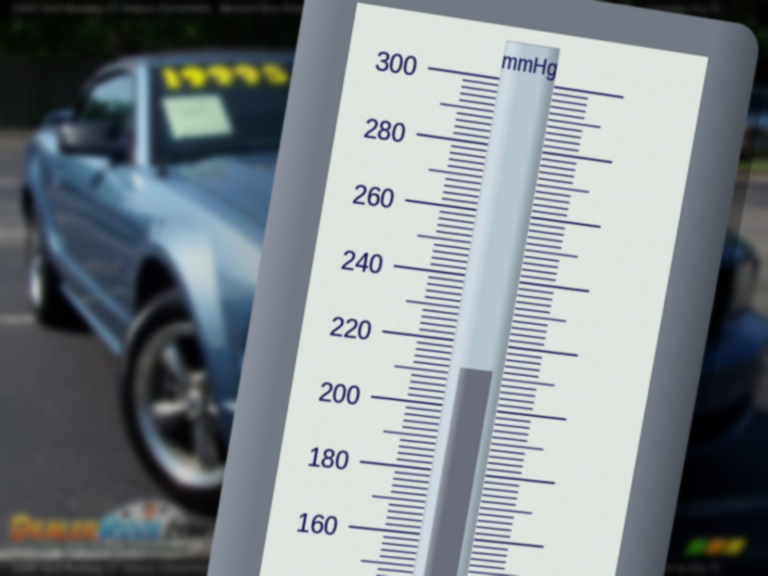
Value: 212
